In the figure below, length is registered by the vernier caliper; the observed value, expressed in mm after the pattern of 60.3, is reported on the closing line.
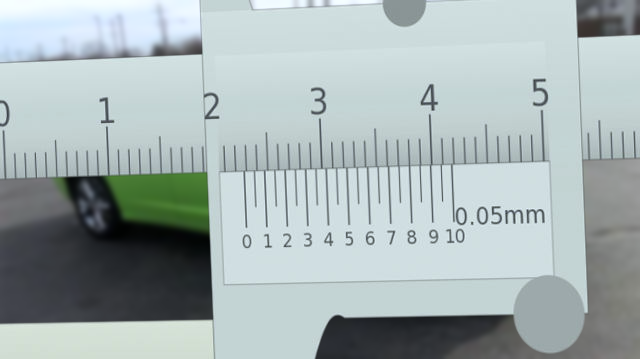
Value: 22.8
